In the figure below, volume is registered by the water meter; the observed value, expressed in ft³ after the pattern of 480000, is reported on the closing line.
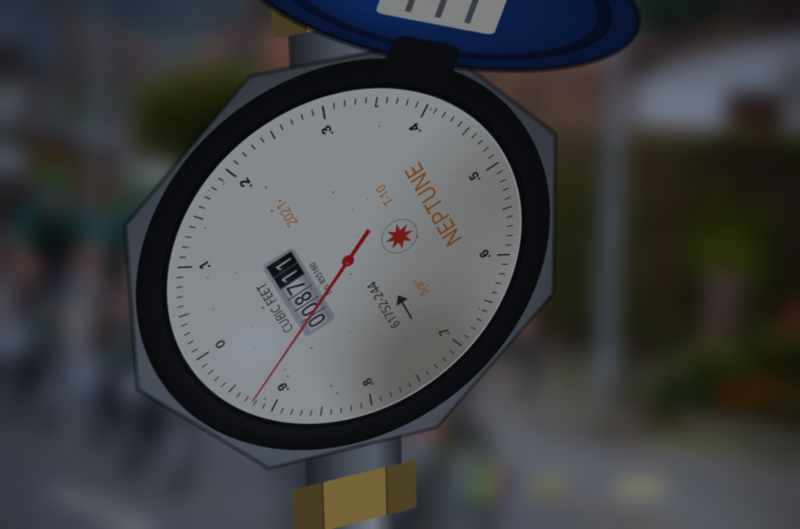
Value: 8710.92
